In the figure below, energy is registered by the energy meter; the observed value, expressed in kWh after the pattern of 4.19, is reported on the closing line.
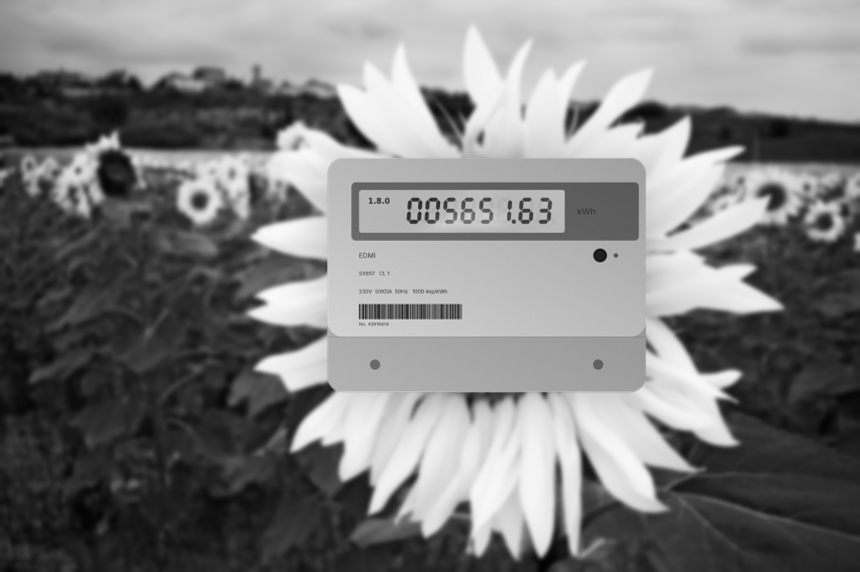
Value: 5651.63
